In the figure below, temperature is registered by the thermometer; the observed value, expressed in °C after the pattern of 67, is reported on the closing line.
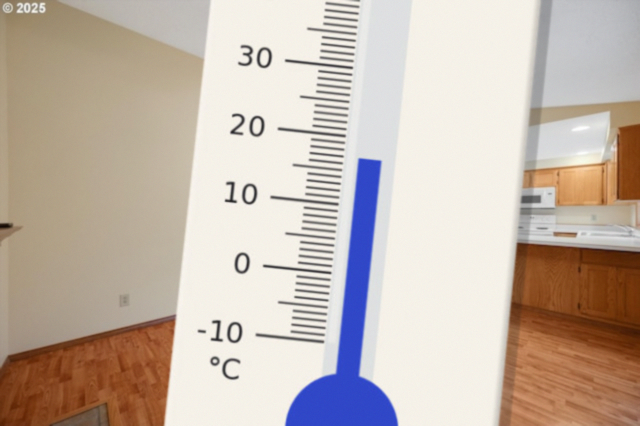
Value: 17
